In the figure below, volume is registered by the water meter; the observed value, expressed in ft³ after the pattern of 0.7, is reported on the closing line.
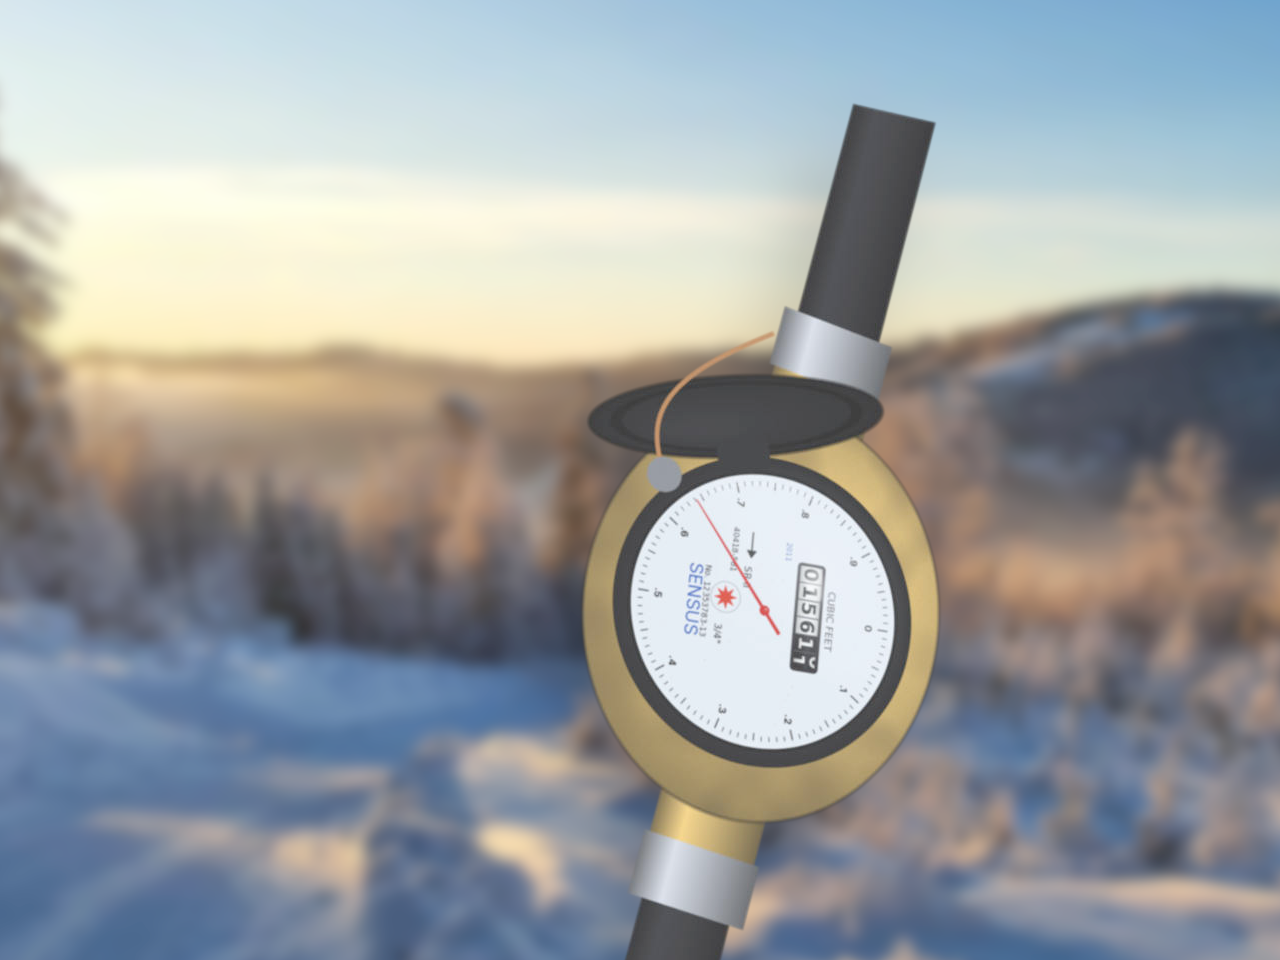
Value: 15610.64
